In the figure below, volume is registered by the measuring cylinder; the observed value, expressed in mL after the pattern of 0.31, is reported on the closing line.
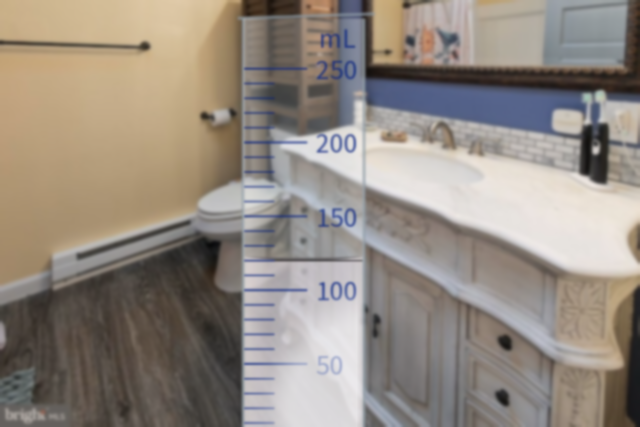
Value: 120
